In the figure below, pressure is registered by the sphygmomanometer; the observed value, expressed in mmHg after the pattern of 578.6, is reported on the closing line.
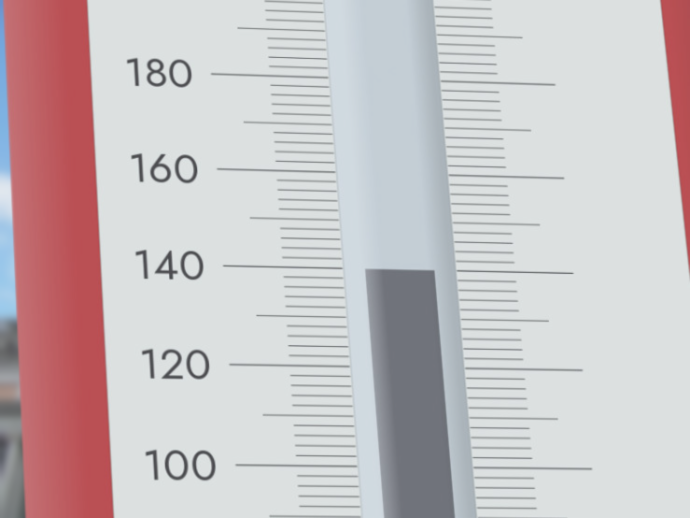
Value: 140
